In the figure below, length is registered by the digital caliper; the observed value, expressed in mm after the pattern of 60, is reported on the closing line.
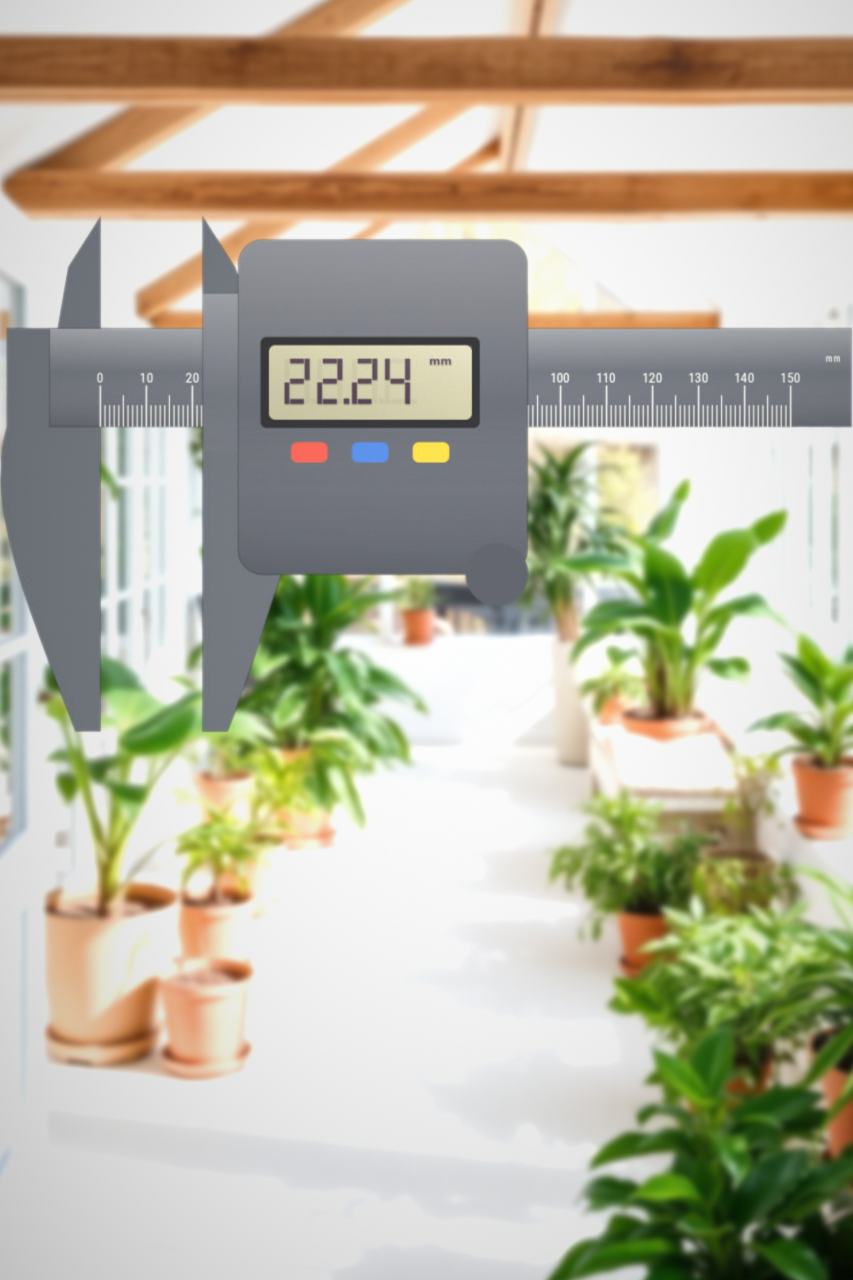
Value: 22.24
